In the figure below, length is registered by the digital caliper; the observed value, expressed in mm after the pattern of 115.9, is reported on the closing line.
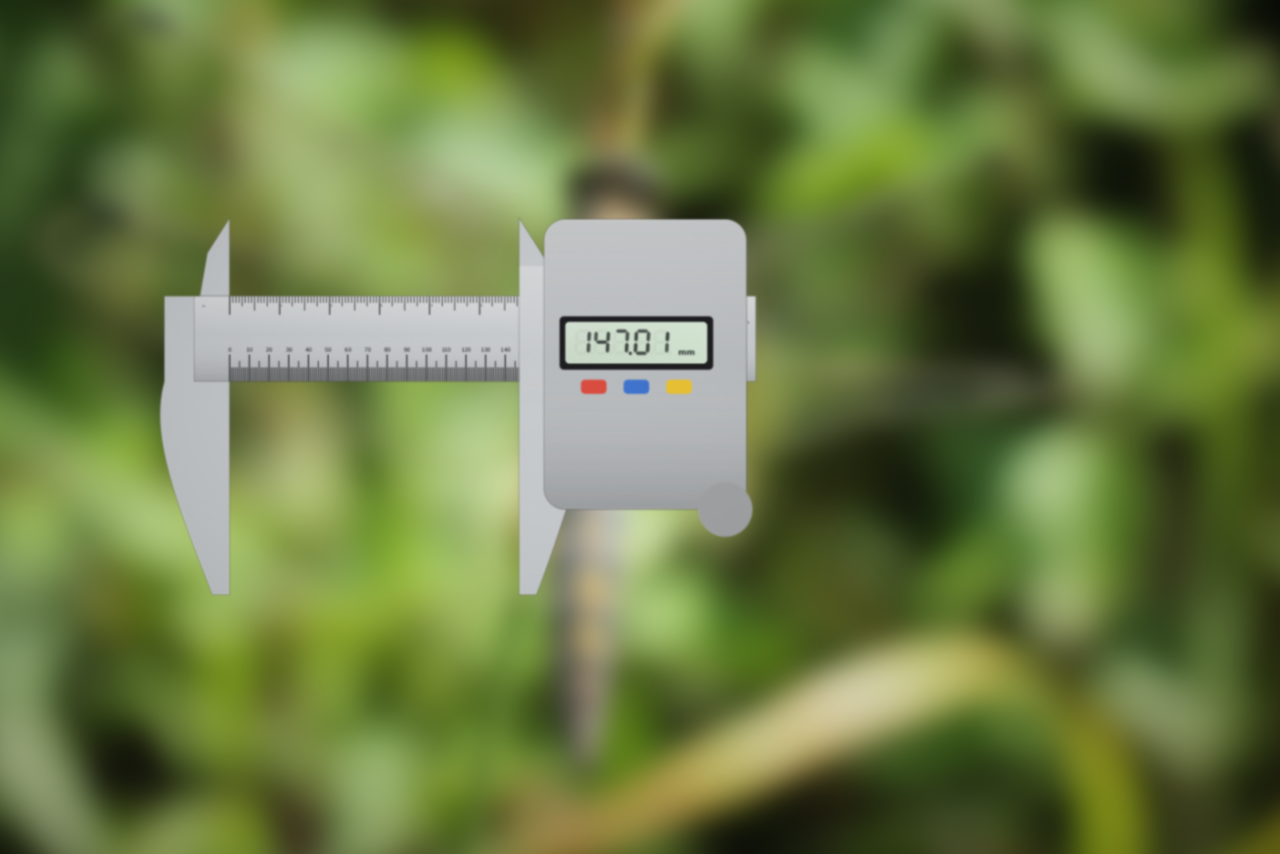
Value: 147.01
